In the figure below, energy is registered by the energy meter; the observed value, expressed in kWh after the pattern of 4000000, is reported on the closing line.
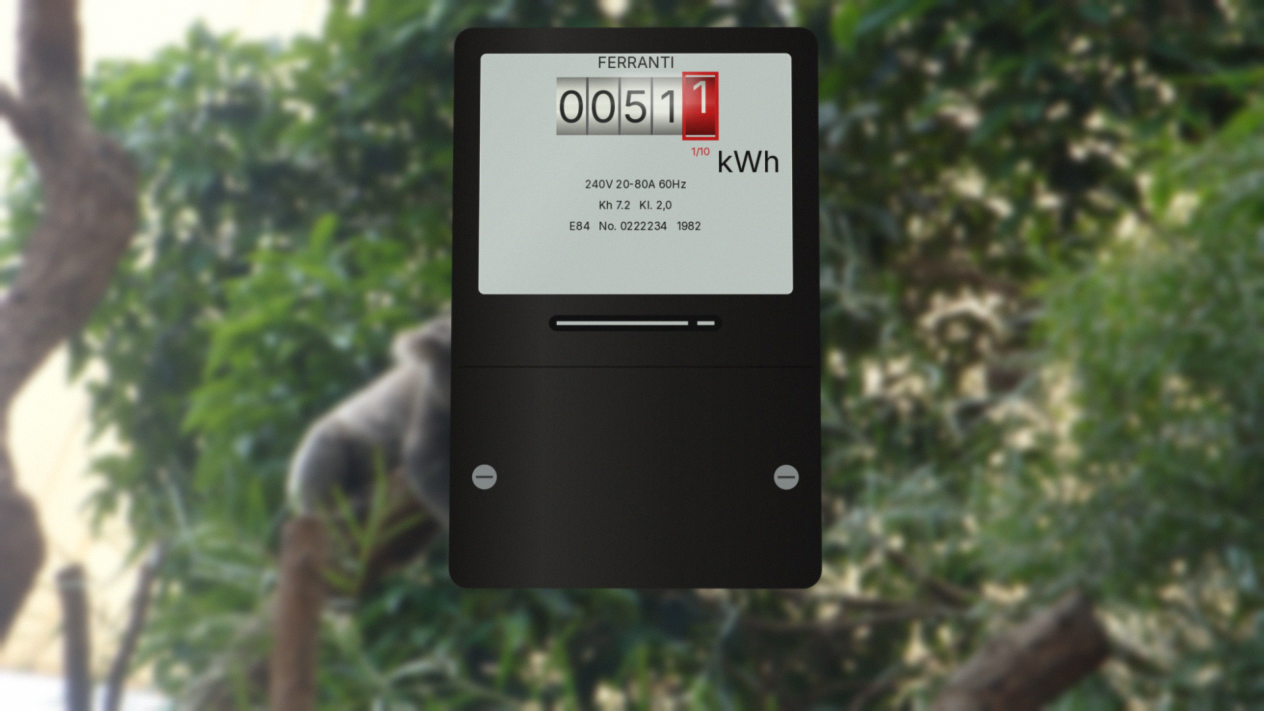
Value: 51.1
